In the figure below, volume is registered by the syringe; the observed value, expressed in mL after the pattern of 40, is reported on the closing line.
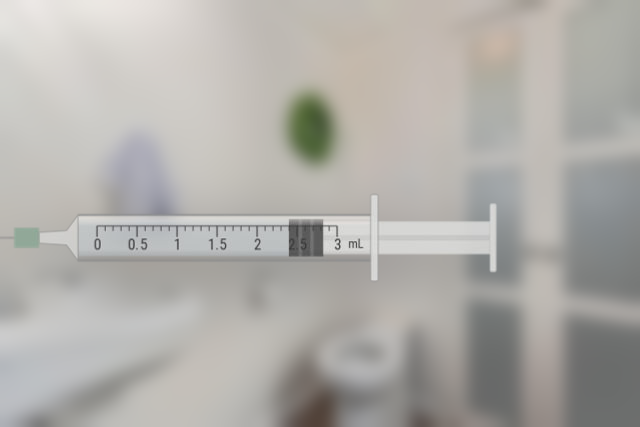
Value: 2.4
